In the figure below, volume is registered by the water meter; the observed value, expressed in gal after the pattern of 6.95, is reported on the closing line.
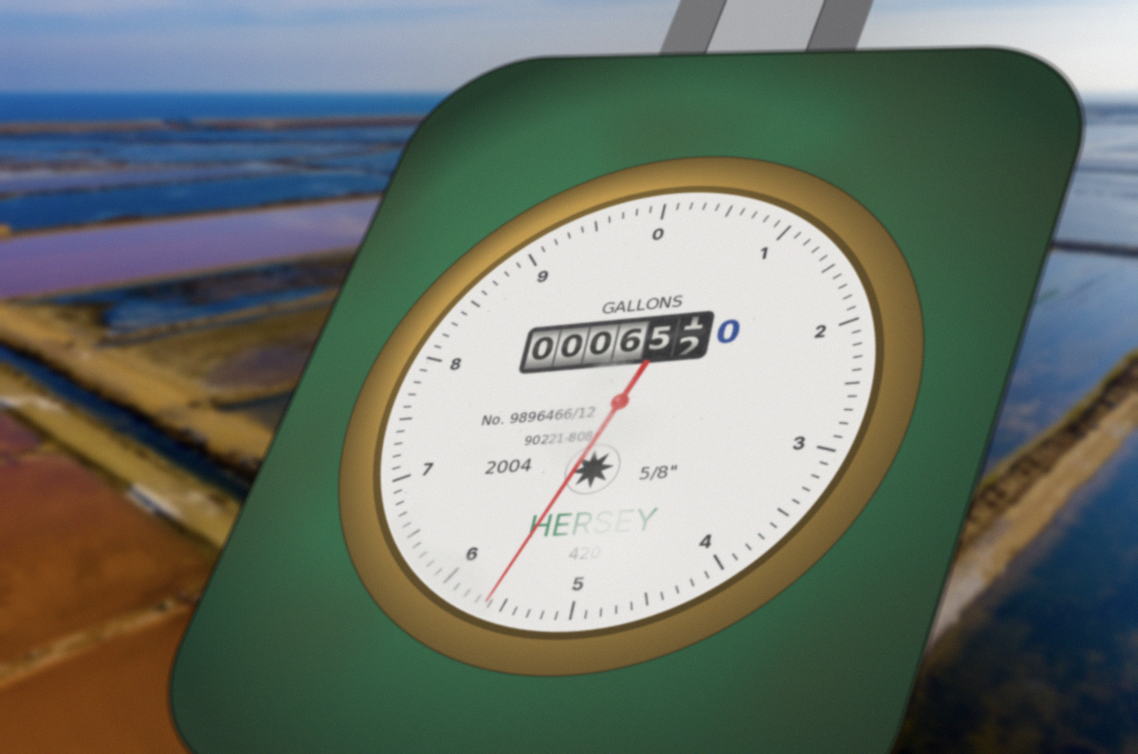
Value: 6515.6
